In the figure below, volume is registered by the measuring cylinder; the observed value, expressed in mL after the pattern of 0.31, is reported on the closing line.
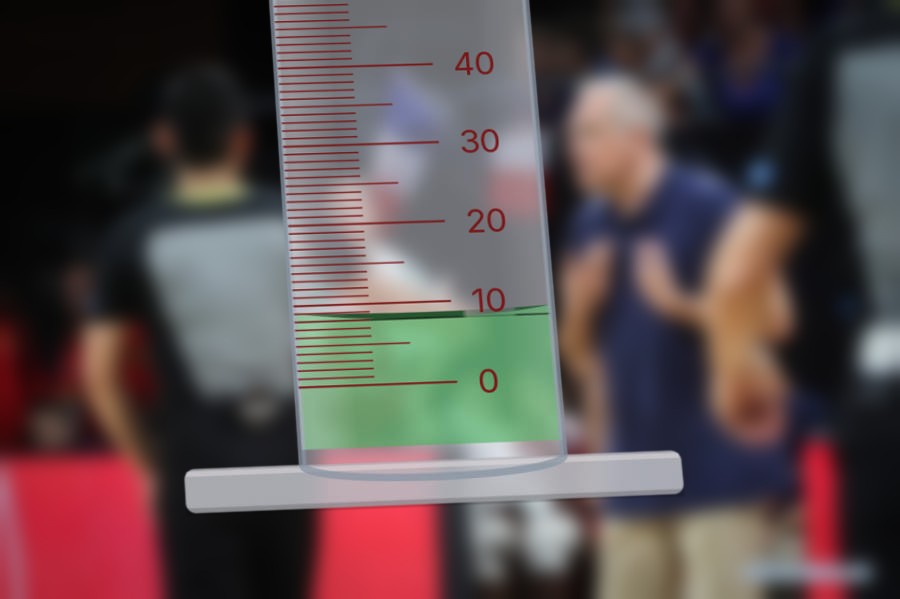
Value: 8
